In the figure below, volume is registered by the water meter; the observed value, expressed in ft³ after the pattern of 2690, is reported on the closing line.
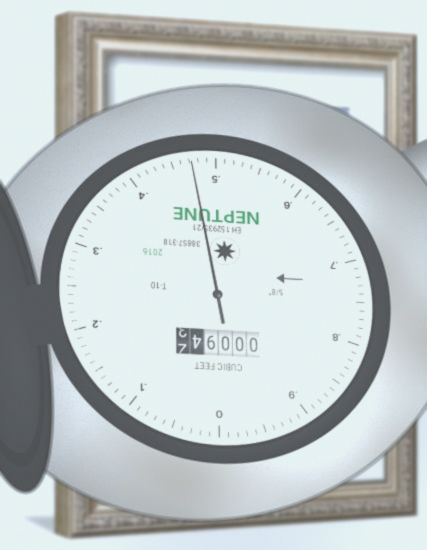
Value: 942.47
